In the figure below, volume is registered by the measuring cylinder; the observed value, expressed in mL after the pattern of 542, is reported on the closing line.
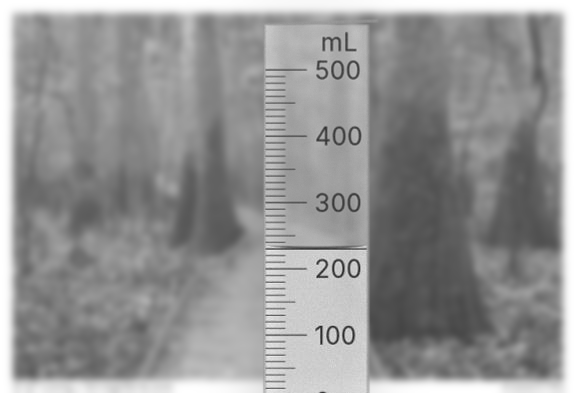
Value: 230
